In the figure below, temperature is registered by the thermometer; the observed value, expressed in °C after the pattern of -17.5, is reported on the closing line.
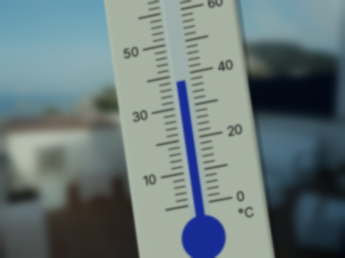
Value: 38
